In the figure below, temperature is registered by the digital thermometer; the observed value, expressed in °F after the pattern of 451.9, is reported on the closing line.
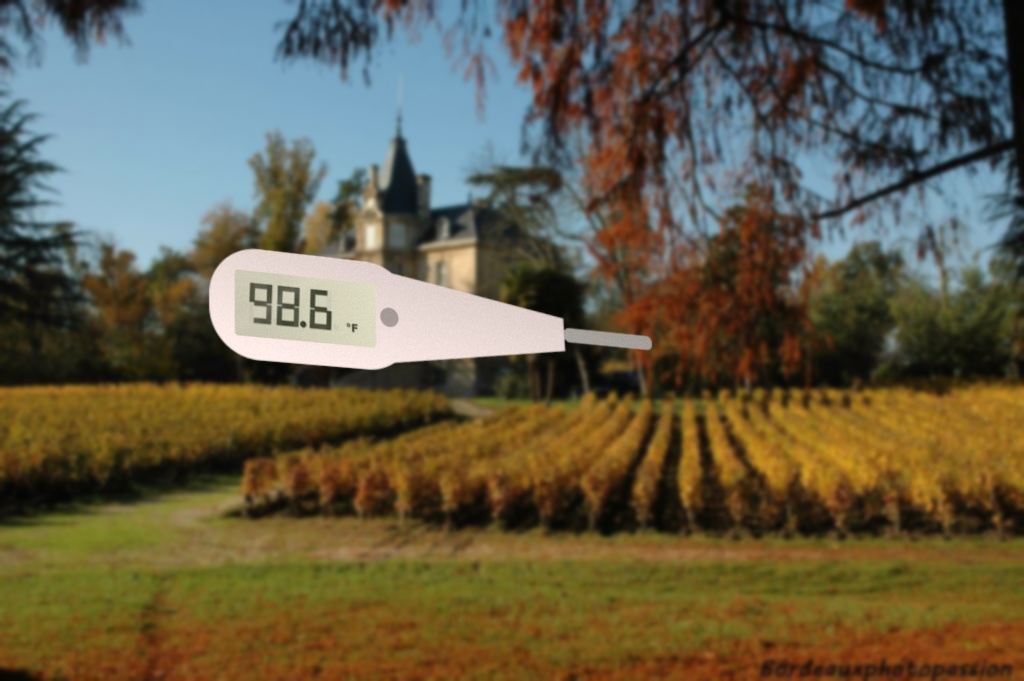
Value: 98.6
